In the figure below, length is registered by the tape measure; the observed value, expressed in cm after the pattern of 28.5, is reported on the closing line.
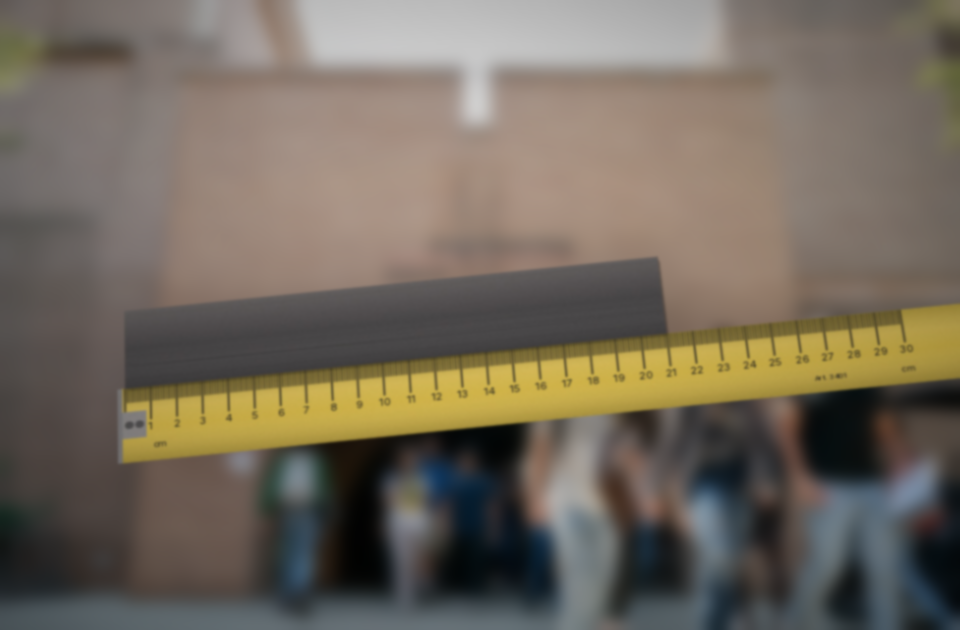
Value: 21
